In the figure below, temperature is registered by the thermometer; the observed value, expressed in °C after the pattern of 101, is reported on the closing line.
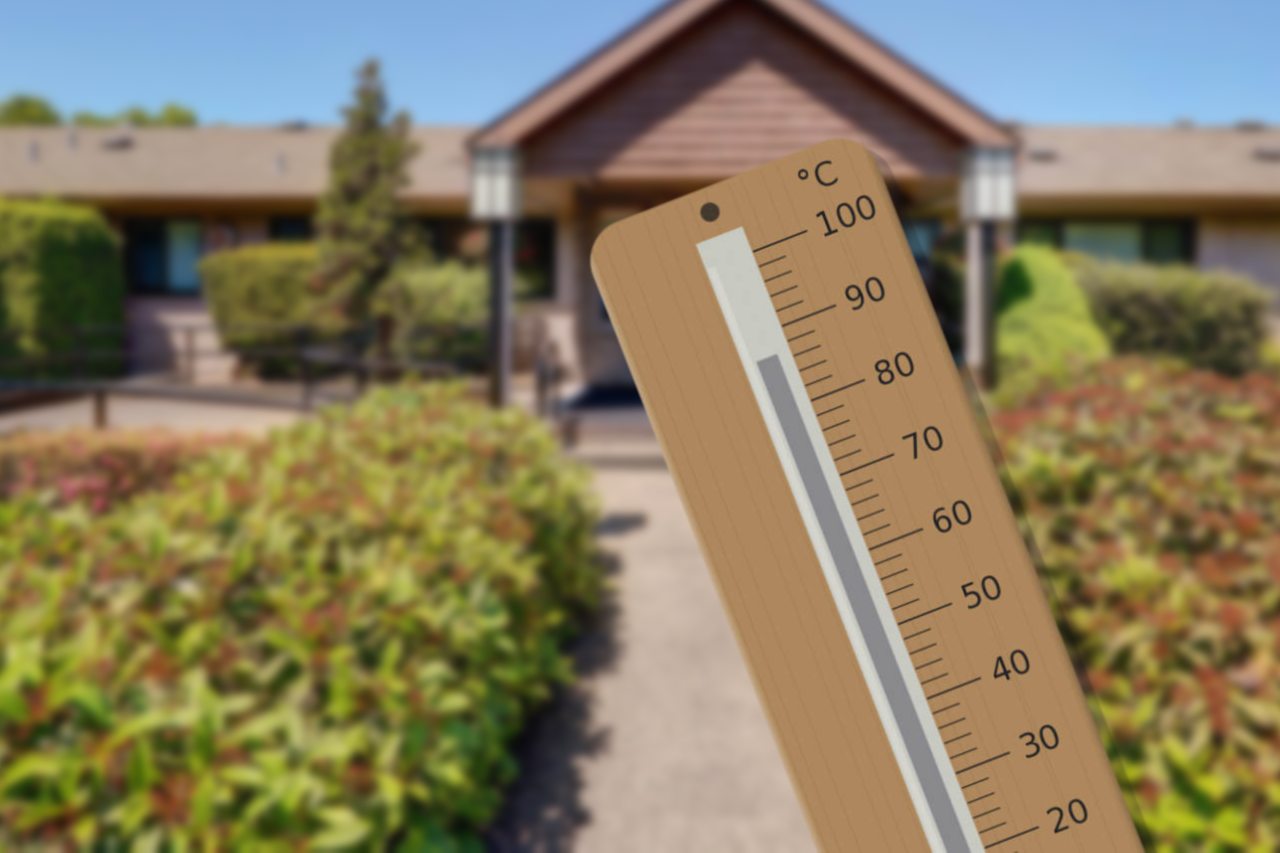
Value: 87
